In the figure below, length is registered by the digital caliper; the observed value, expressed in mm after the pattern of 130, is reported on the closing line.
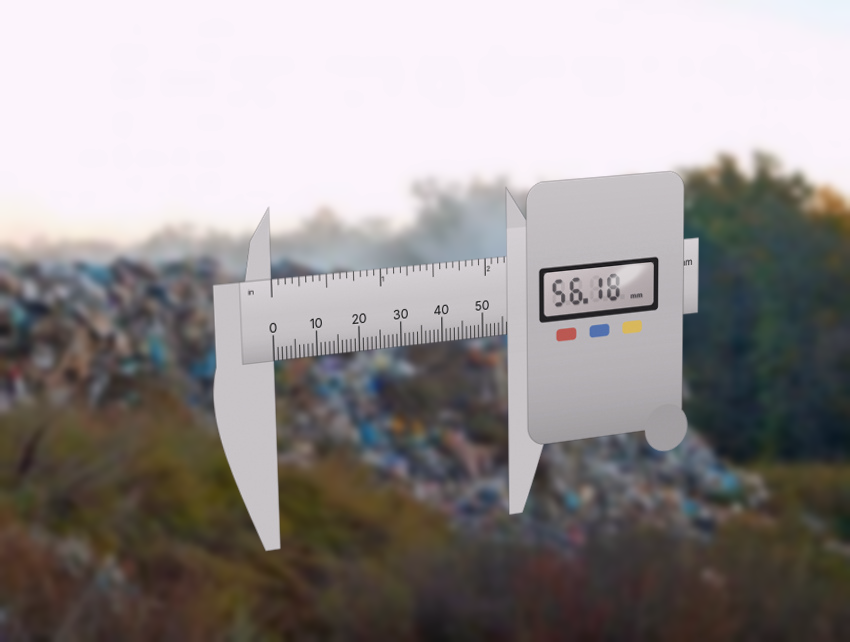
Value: 56.18
